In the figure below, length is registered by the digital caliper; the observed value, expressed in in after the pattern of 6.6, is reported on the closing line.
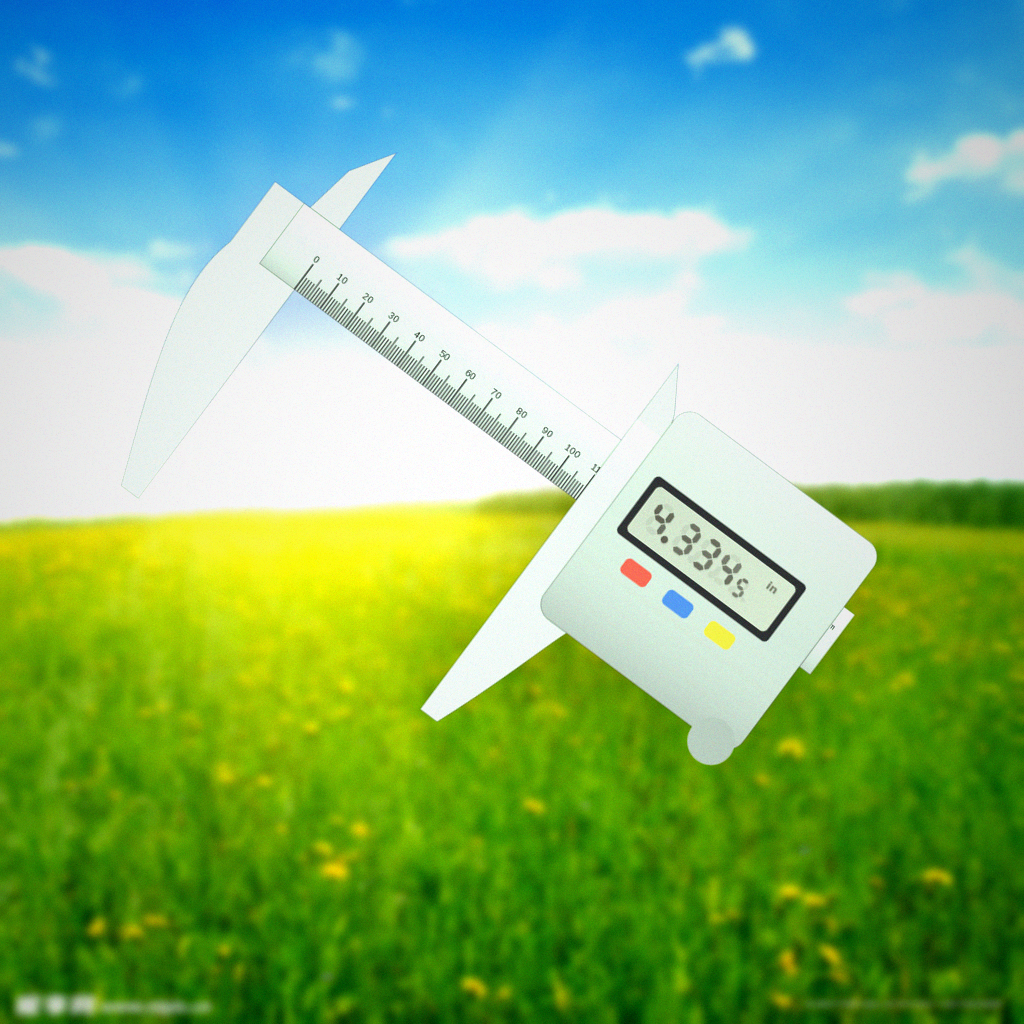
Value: 4.3345
